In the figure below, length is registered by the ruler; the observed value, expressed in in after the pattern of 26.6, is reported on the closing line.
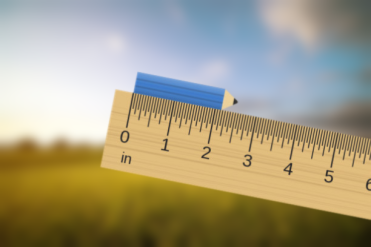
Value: 2.5
